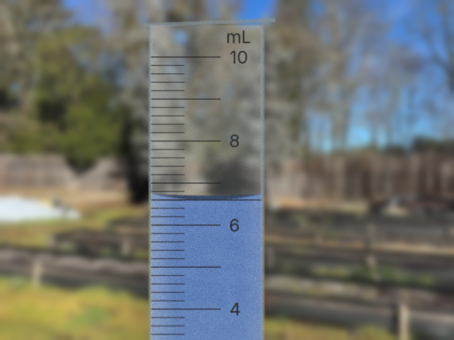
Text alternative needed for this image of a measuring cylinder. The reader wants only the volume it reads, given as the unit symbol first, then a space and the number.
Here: mL 6.6
